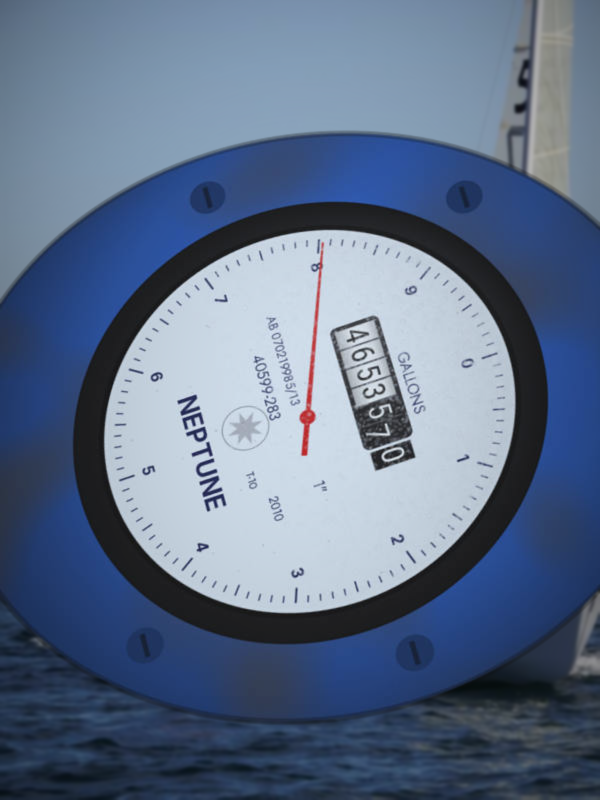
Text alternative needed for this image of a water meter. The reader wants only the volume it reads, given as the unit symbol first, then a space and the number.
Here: gal 4653568.0
